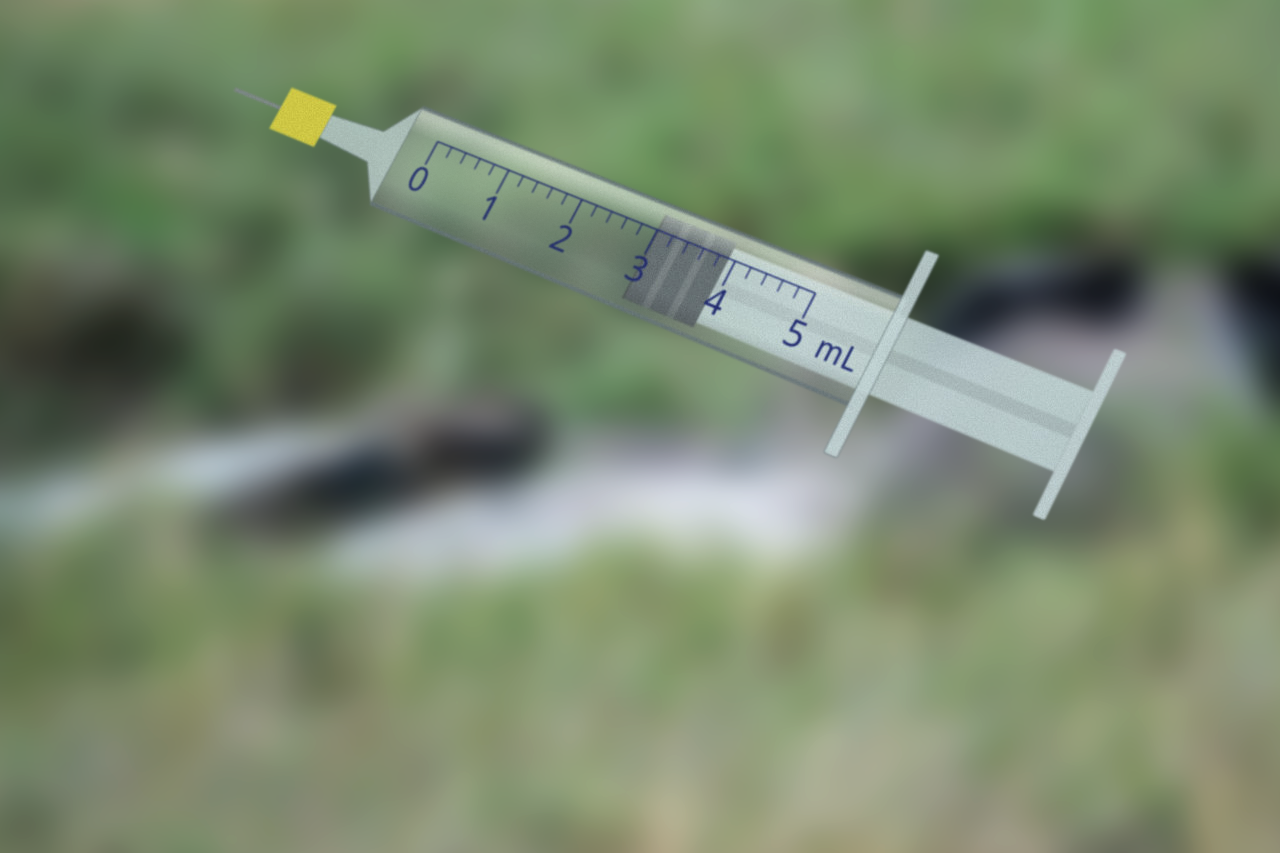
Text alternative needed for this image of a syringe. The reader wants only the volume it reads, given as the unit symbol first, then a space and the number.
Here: mL 3
